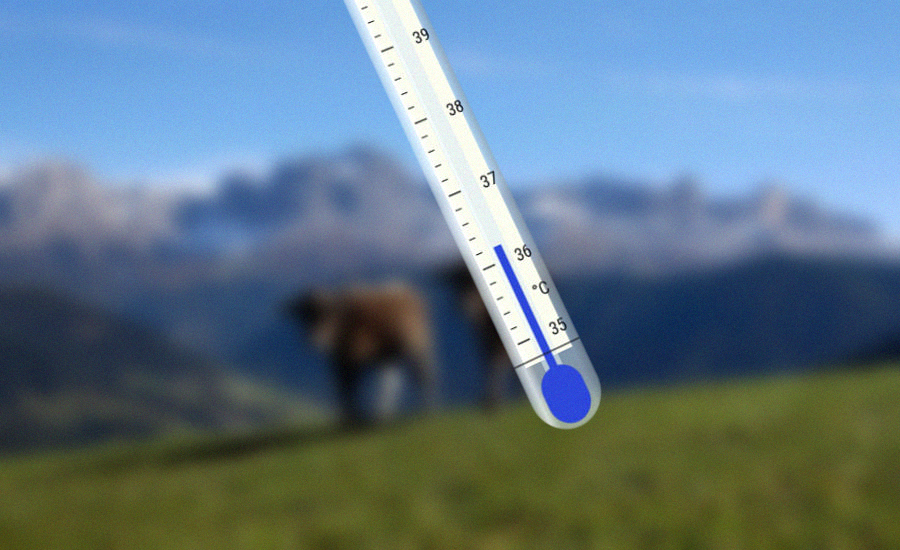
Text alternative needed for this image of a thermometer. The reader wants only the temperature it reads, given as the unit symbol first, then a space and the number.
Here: °C 36.2
